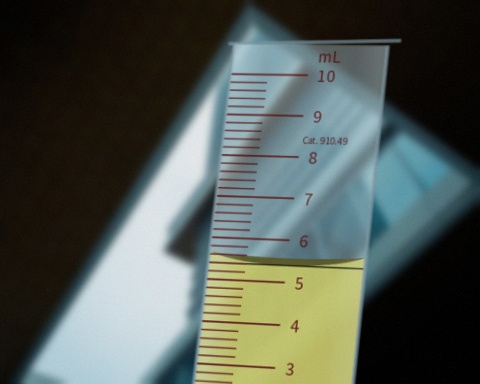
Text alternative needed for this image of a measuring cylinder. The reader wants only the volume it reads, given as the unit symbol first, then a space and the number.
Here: mL 5.4
